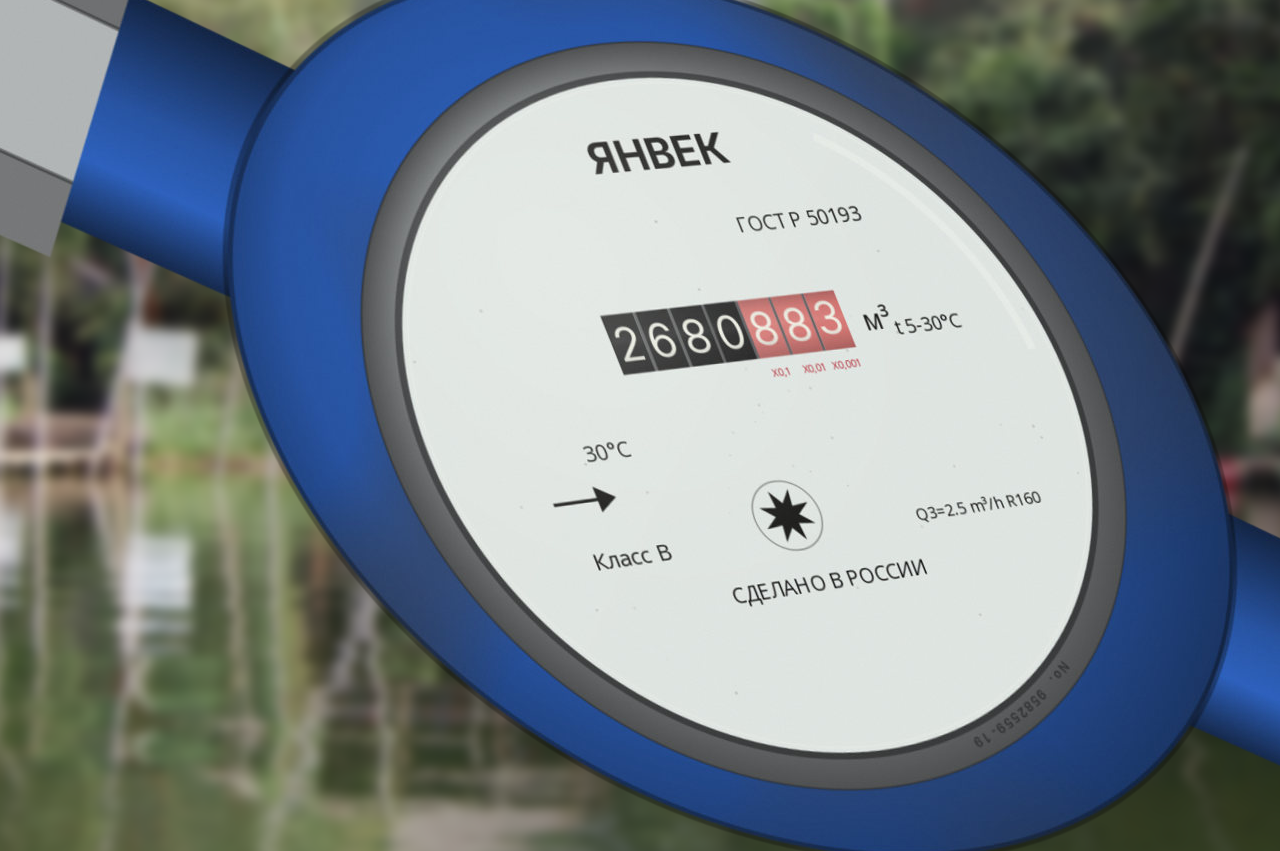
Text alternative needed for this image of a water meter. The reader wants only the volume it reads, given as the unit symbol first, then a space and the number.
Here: m³ 2680.883
